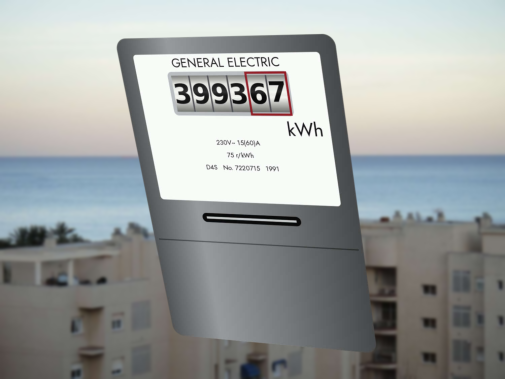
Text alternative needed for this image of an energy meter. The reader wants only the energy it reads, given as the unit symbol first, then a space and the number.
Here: kWh 3993.67
